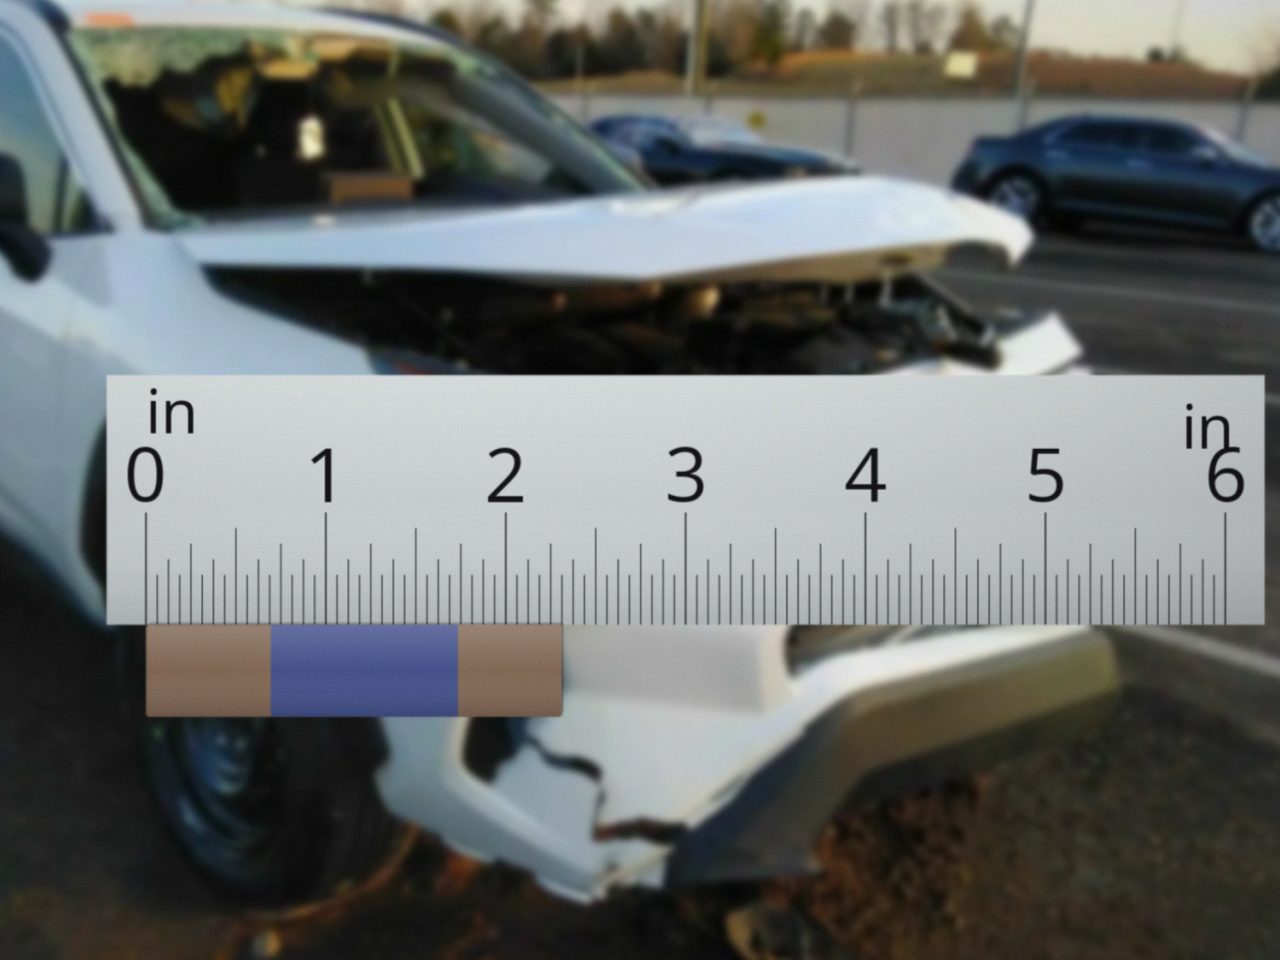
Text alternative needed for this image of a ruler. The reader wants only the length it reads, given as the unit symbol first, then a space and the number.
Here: in 2.3125
